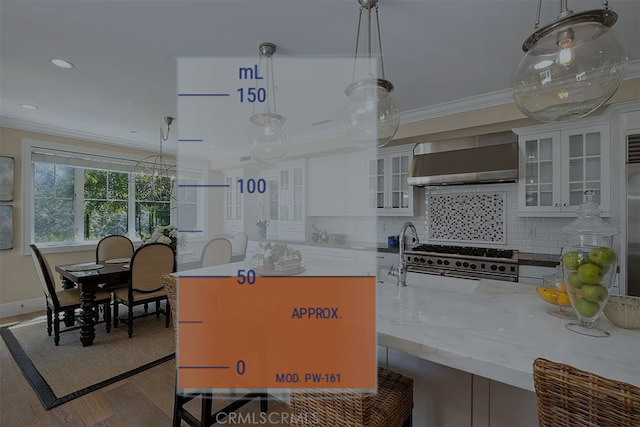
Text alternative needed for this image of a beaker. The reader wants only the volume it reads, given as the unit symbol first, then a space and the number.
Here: mL 50
